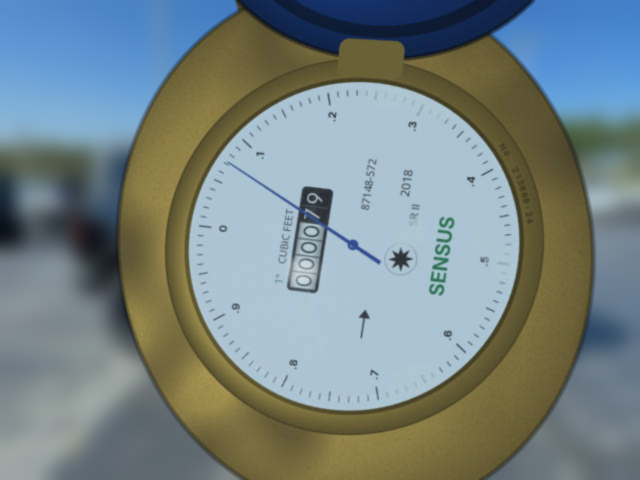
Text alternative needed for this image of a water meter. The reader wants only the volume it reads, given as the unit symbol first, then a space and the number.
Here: ft³ 79.07
